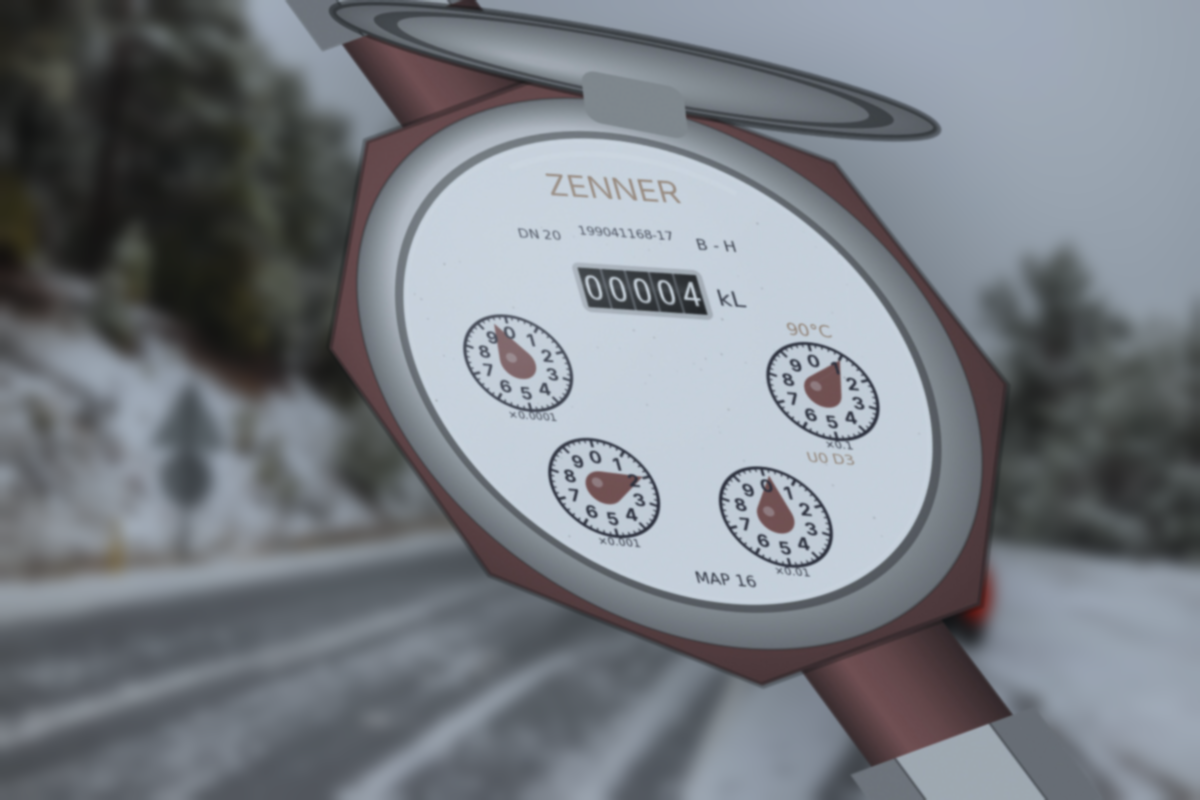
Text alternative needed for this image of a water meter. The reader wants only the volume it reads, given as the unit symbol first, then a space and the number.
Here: kL 4.1019
